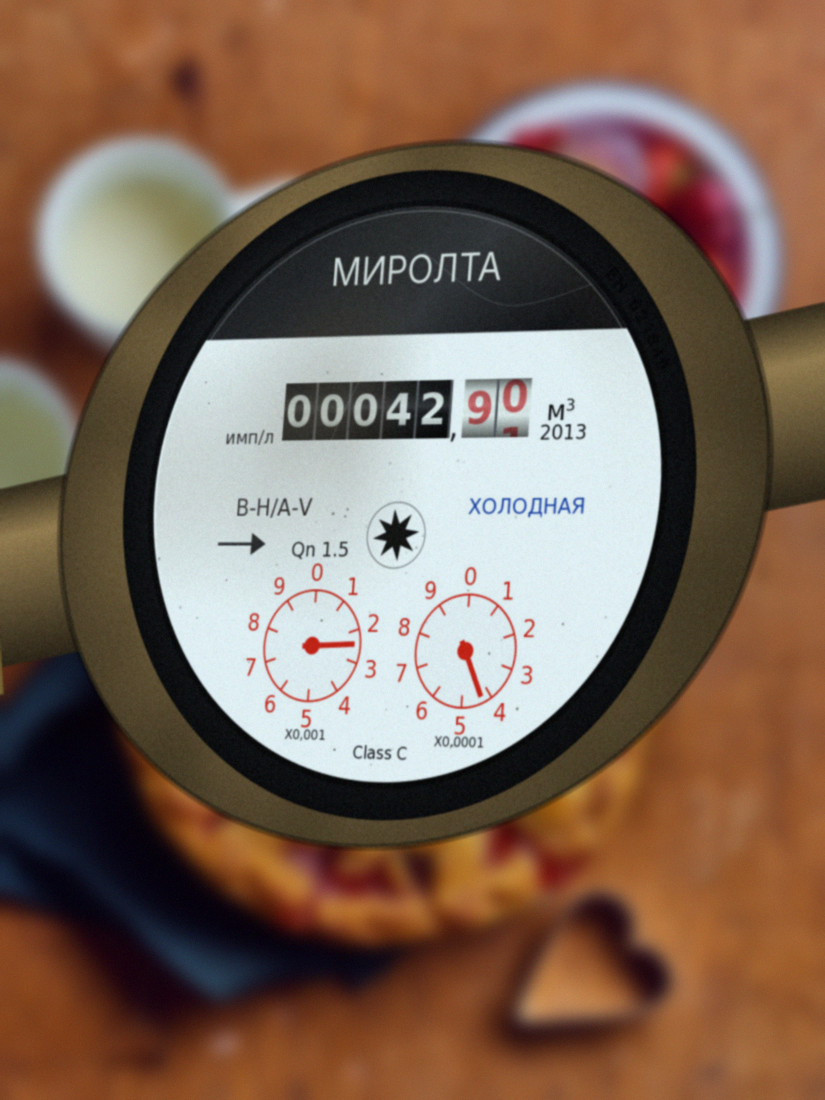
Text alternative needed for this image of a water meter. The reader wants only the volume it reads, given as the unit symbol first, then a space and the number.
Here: m³ 42.9024
